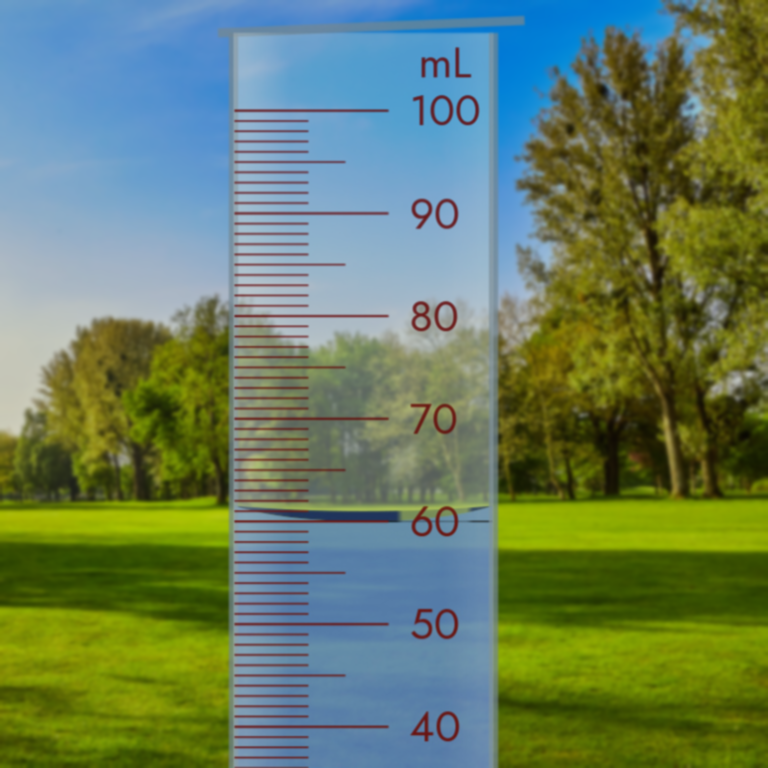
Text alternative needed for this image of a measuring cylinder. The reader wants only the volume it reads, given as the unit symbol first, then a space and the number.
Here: mL 60
